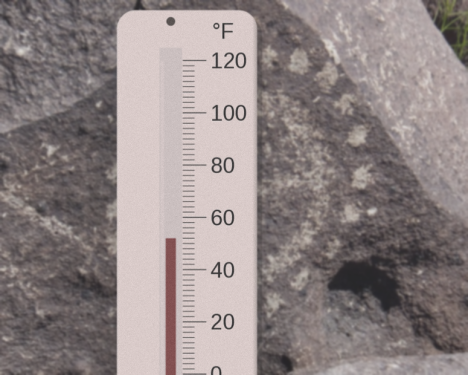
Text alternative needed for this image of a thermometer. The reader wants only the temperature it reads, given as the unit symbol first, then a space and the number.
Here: °F 52
